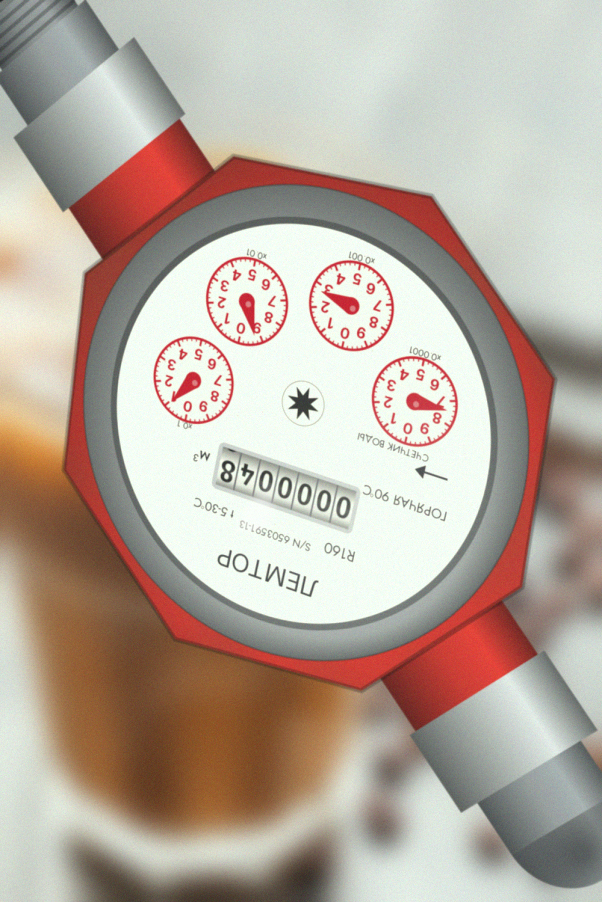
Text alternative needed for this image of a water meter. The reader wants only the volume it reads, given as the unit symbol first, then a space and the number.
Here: m³ 48.0927
